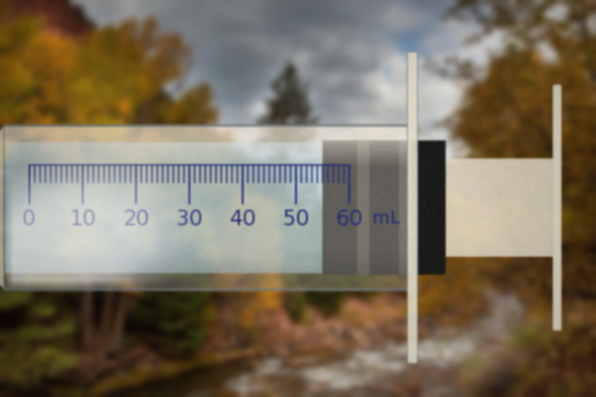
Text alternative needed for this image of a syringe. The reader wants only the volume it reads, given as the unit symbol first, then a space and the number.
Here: mL 55
